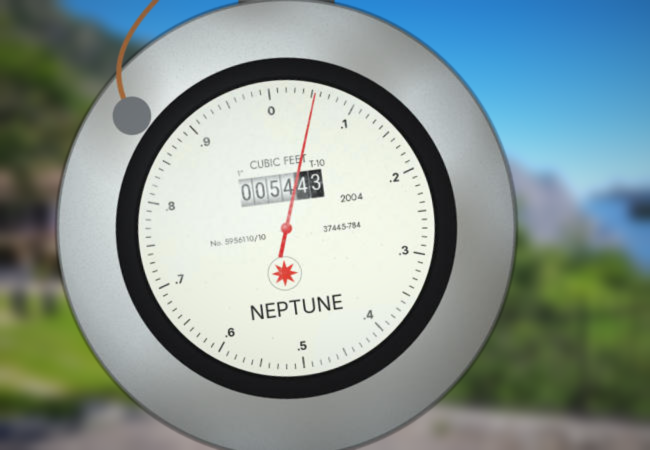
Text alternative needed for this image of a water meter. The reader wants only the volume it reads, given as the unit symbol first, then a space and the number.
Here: ft³ 5443.05
